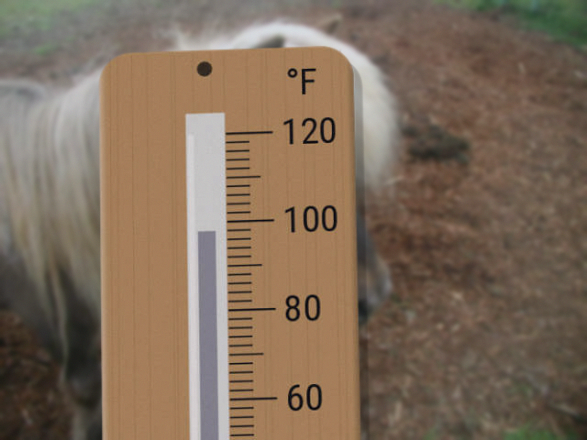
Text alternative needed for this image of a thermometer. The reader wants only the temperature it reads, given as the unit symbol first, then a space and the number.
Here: °F 98
